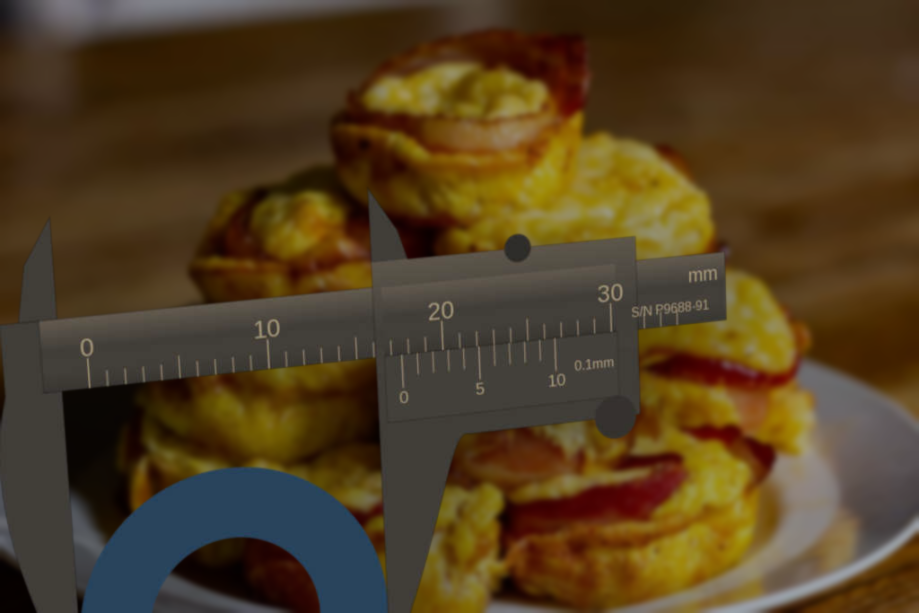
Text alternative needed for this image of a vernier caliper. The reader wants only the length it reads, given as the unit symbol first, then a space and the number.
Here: mm 17.6
